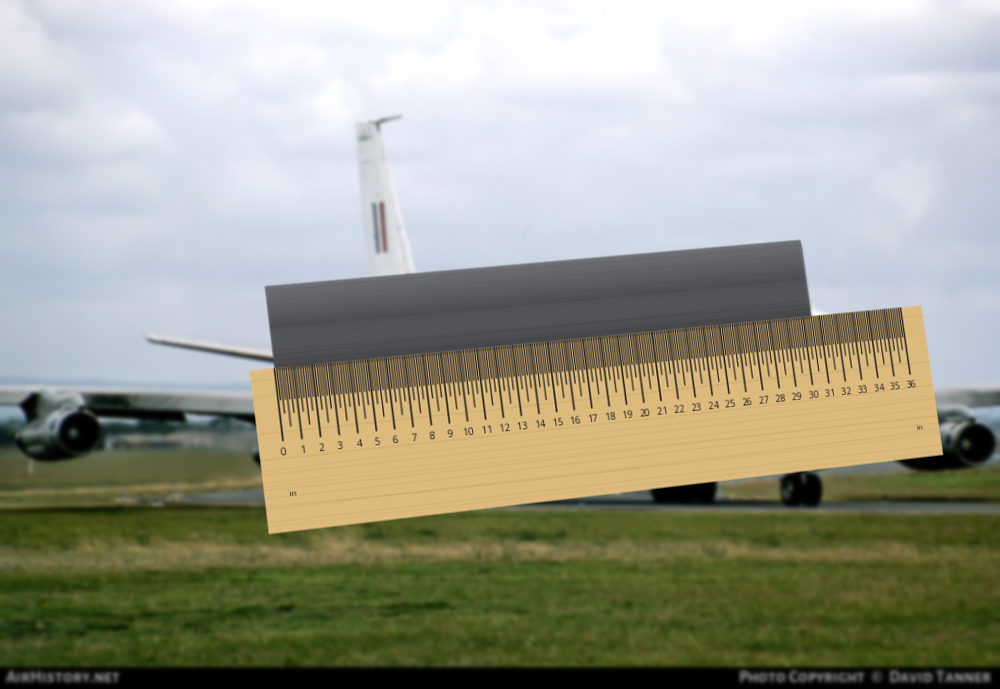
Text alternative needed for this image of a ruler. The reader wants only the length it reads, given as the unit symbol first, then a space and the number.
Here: in 30.5
